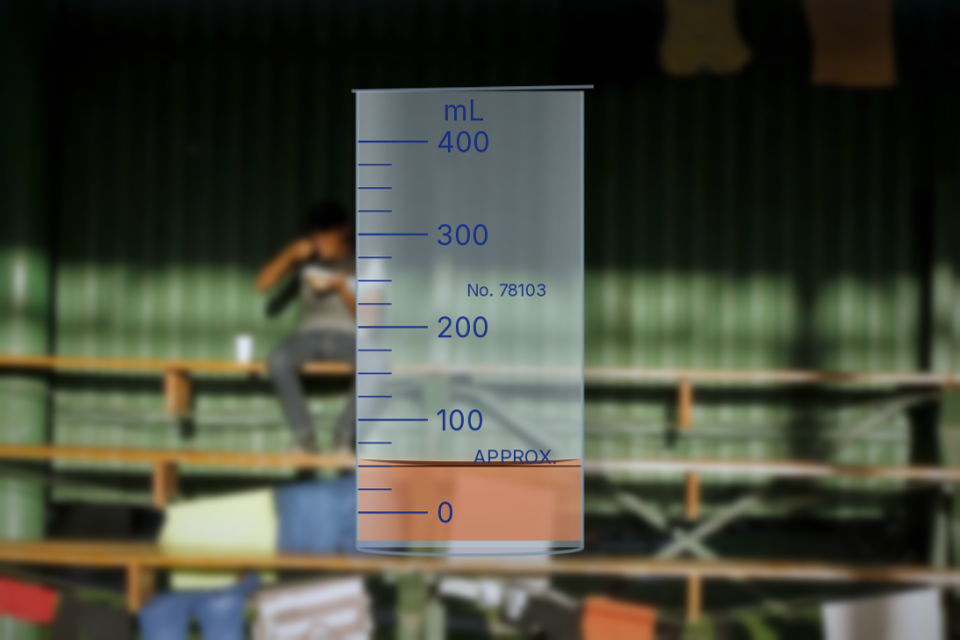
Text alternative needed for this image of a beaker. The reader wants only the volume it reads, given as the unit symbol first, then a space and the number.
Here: mL 50
